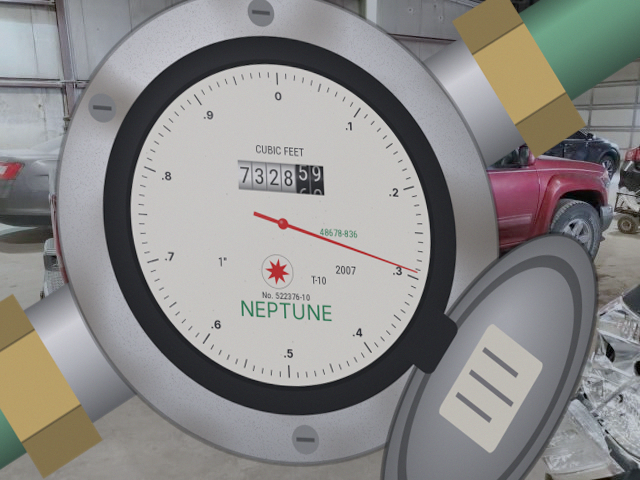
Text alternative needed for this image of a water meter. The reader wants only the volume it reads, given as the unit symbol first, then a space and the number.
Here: ft³ 732859.29
